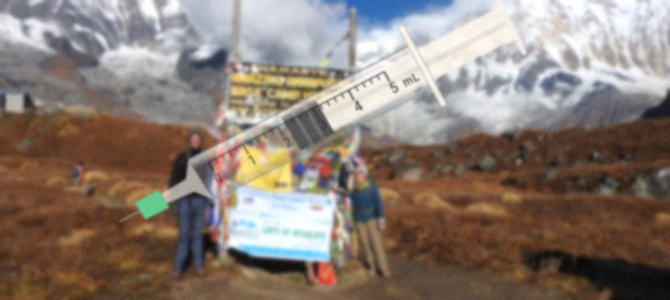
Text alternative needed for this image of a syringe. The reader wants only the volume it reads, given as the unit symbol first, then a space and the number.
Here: mL 2.2
